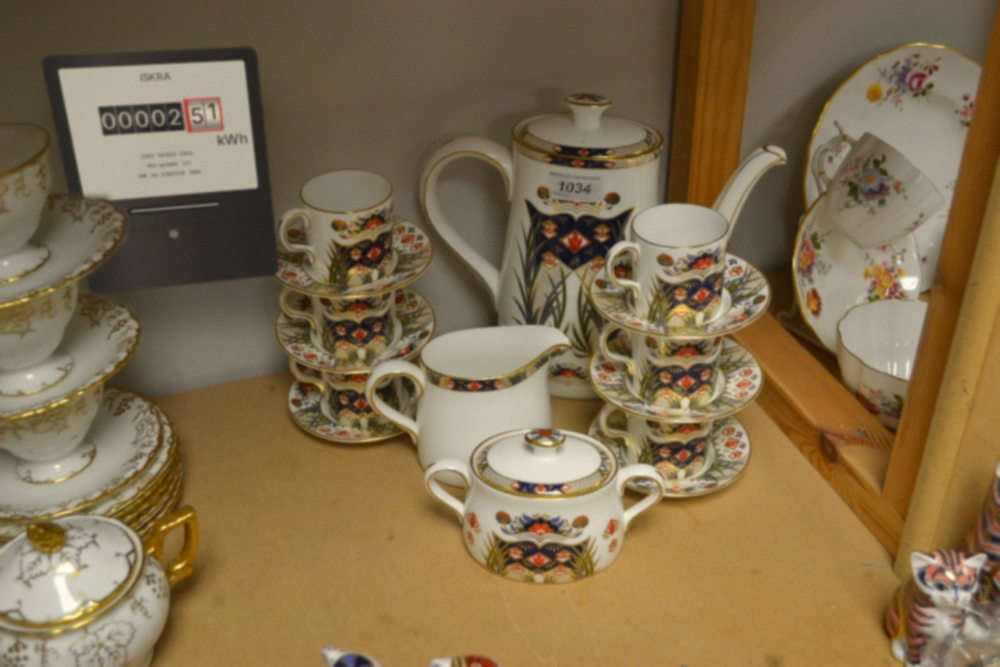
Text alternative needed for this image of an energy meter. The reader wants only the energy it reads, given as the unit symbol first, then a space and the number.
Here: kWh 2.51
